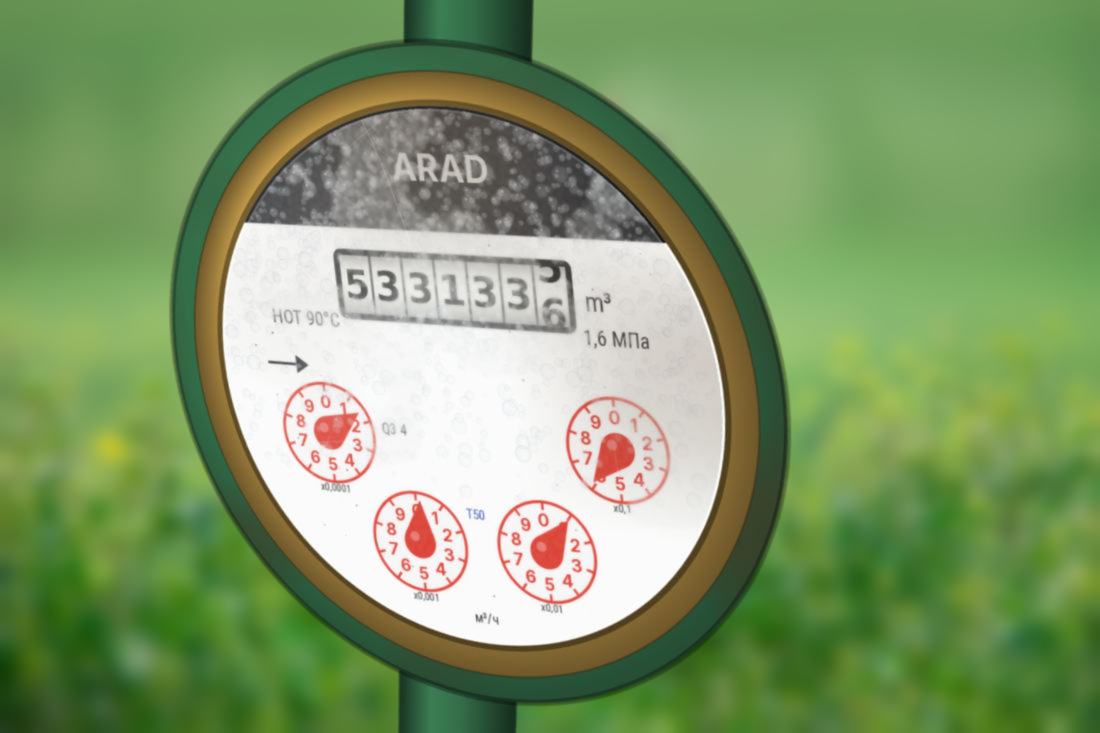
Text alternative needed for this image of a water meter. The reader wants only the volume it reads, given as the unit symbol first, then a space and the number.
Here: m³ 5331335.6101
